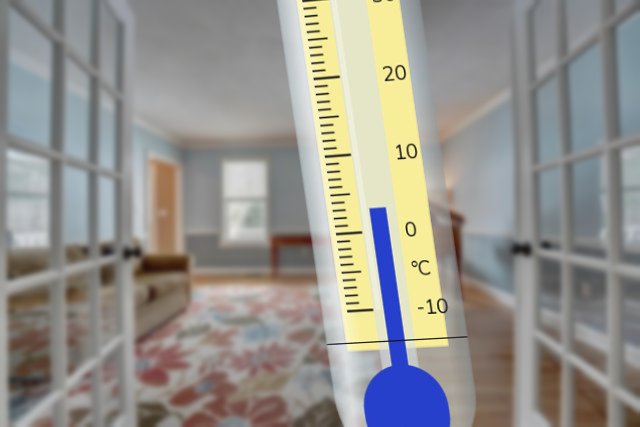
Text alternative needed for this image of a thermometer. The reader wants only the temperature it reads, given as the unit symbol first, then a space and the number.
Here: °C 3
